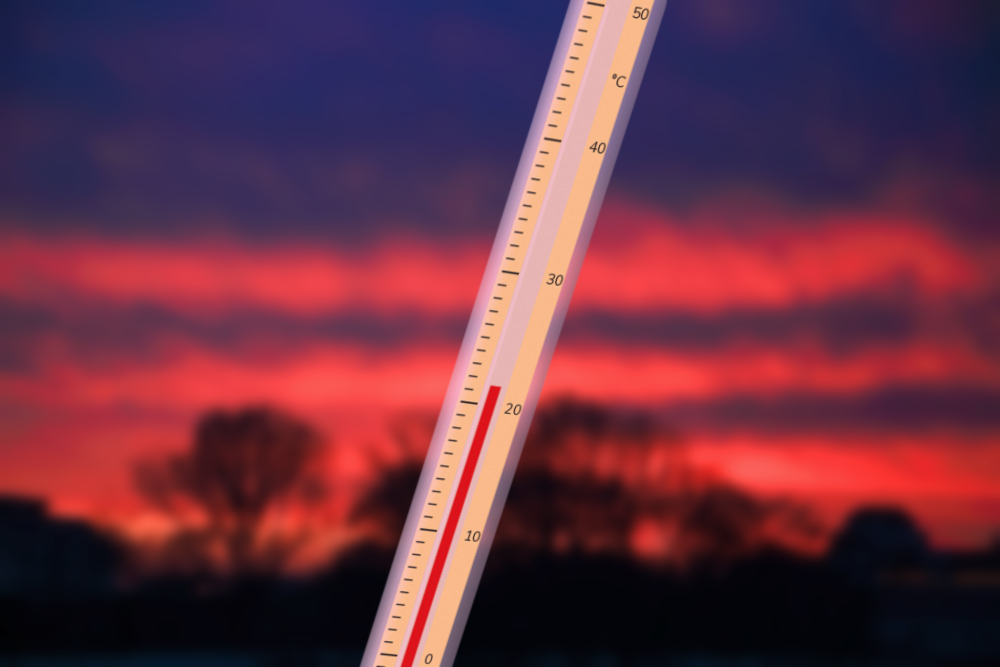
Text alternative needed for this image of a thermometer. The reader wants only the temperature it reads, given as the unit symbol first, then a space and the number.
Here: °C 21.5
